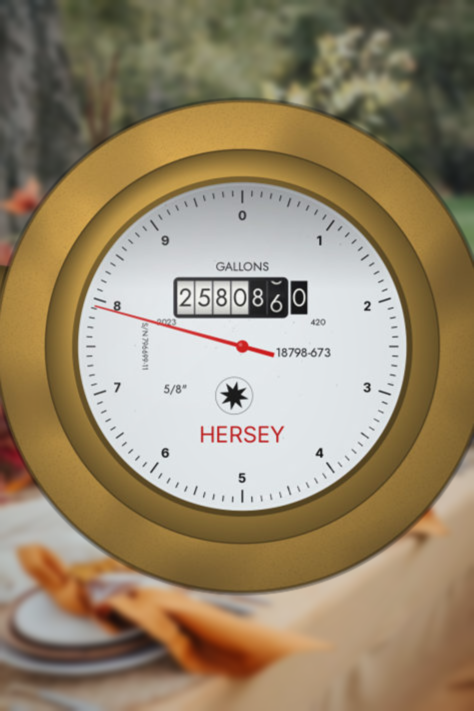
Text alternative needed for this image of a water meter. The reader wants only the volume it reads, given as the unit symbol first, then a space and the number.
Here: gal 2580857.9
